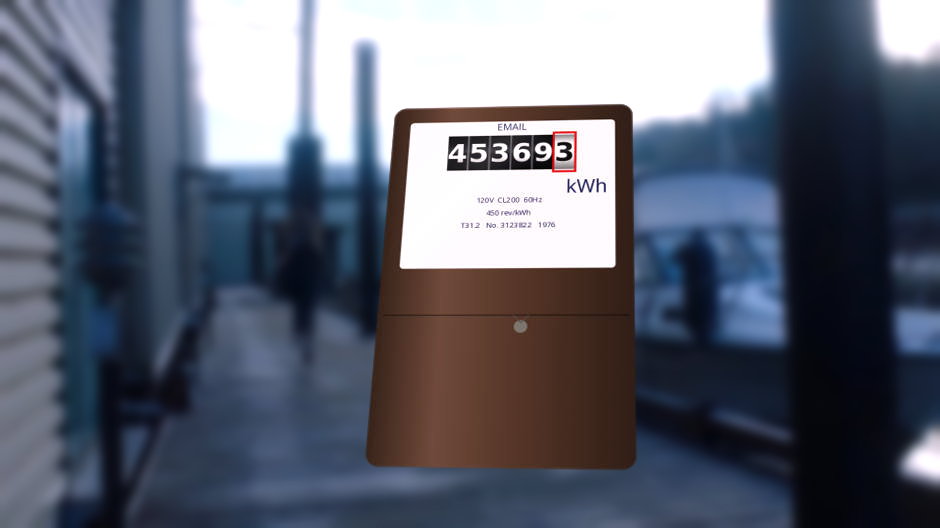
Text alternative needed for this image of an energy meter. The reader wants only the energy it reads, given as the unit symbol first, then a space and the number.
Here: kWh 45369.3
